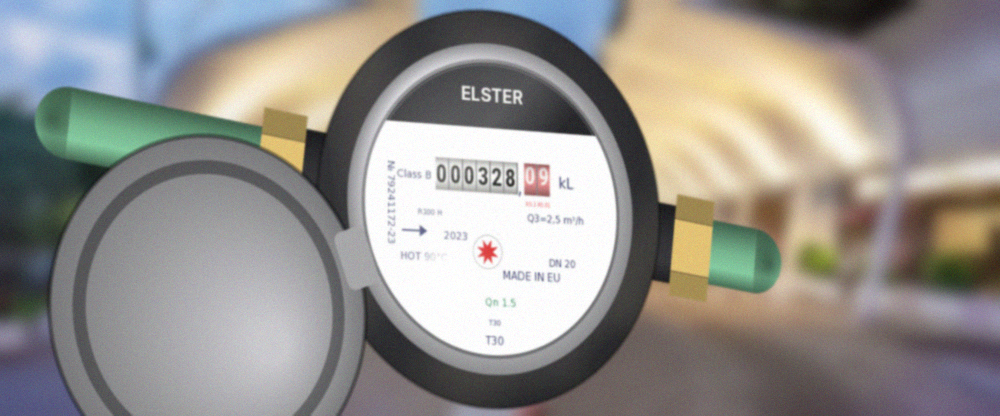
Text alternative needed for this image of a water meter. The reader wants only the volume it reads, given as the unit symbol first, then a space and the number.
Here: kL 328.09
